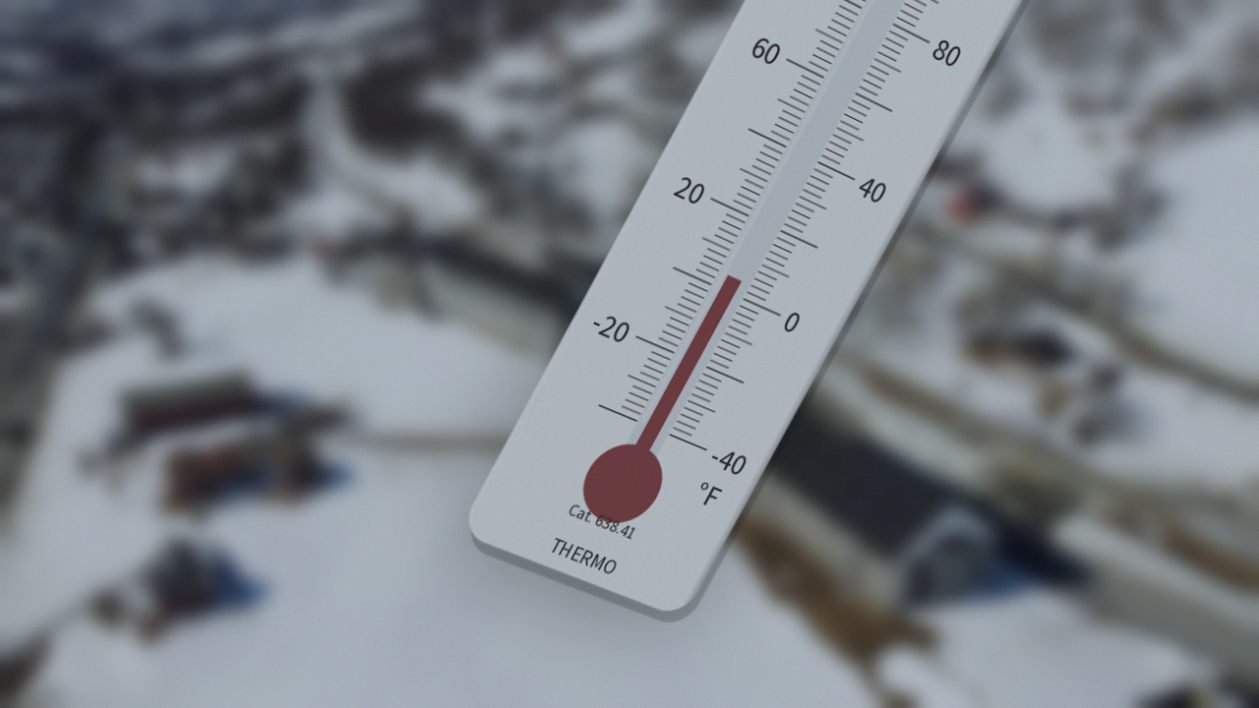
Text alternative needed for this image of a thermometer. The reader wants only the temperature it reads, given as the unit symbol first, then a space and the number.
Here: °F 4
